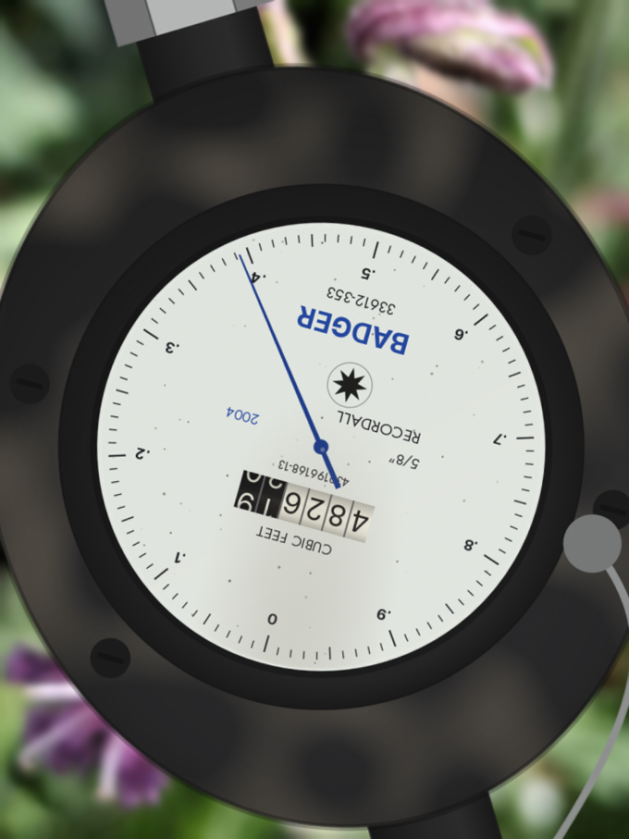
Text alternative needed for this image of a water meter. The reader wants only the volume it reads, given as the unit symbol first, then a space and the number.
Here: ft³ 482619.39
